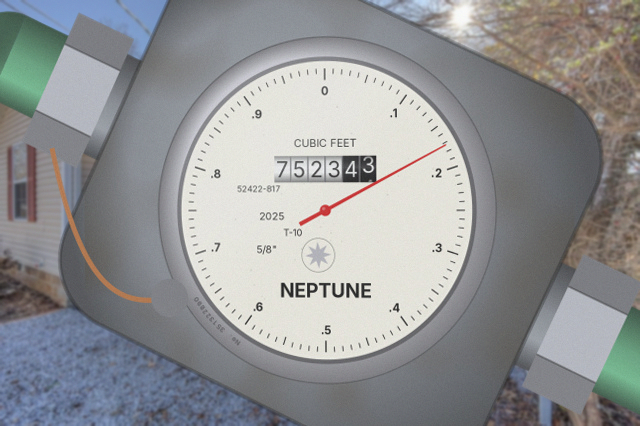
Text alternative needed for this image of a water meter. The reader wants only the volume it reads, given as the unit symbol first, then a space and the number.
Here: ft³ 752343.17
